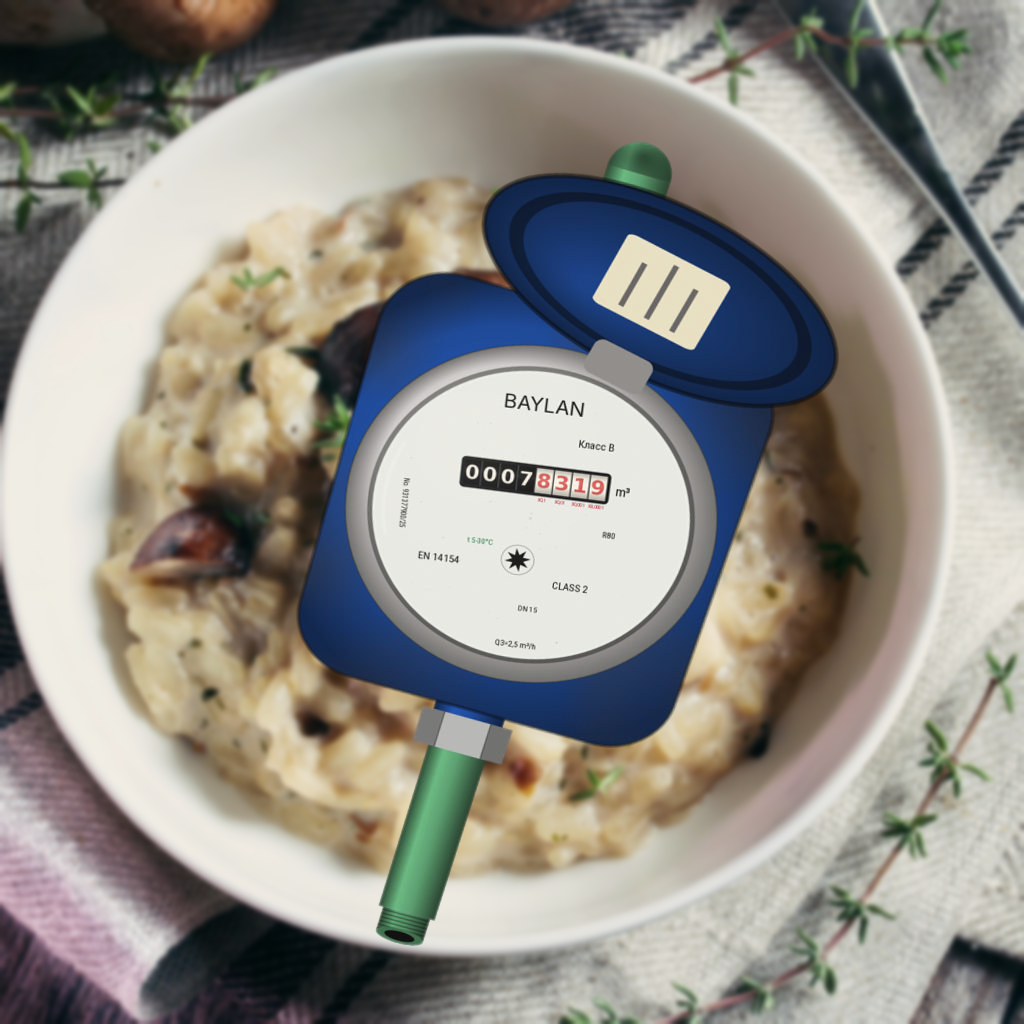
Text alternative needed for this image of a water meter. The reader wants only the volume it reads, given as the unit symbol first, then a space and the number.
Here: m³ 7.8319
